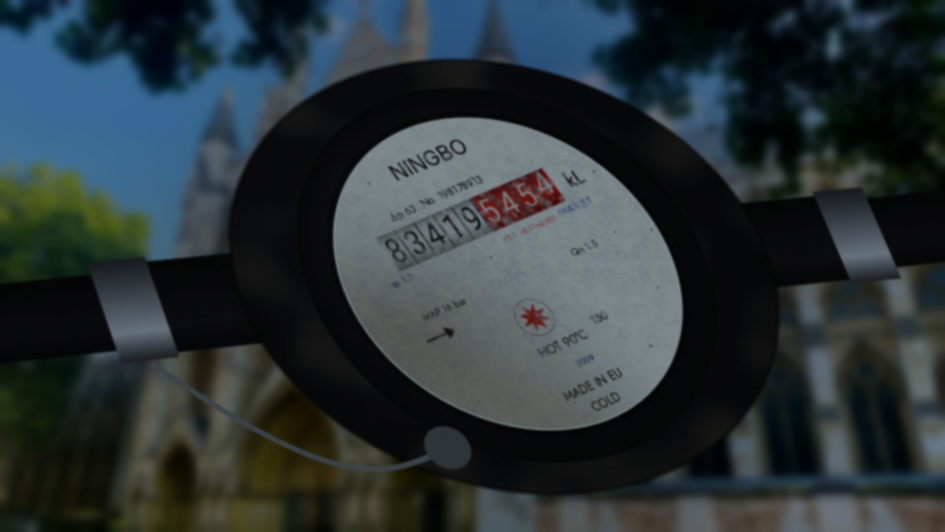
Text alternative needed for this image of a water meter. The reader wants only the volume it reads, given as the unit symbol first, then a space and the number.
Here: kL 83419.5454
